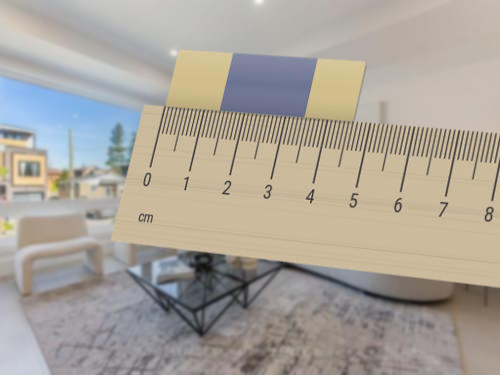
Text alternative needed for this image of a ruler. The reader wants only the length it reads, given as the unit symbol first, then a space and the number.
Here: cm 4.6
